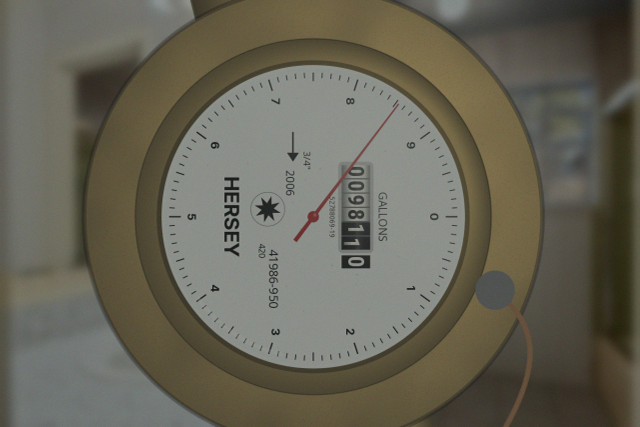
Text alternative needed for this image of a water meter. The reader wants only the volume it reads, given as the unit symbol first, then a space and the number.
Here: gal 98108.5
